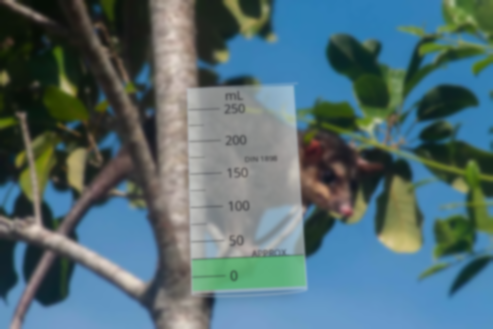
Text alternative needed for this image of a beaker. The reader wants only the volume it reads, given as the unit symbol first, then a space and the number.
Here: mL 25
